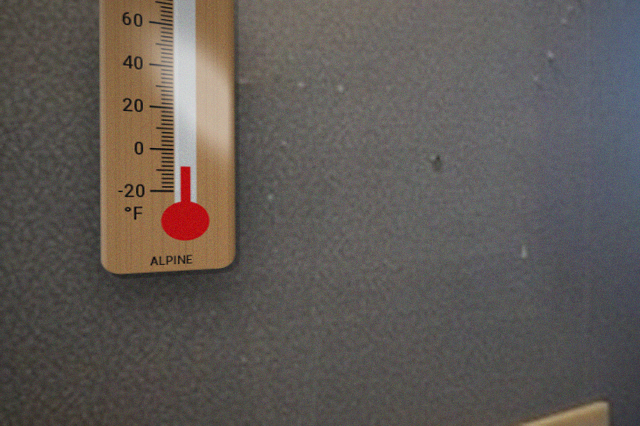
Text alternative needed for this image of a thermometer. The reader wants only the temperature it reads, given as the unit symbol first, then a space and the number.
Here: °F -8
